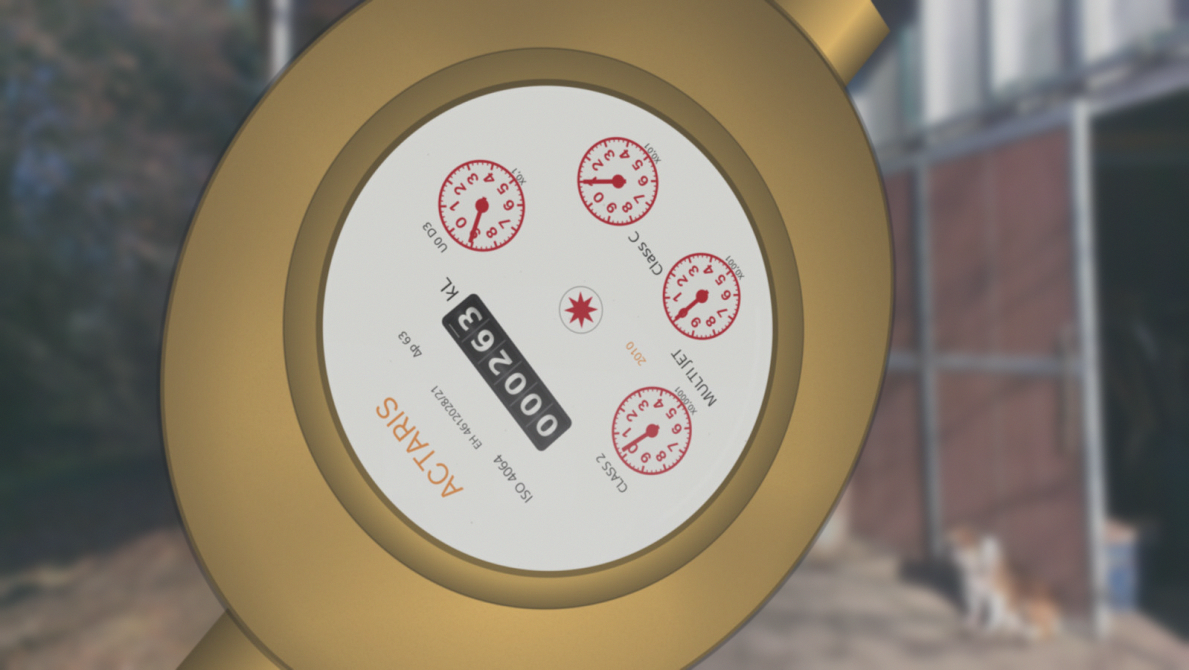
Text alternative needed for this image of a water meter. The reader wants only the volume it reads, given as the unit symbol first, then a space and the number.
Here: kL 262.9100
